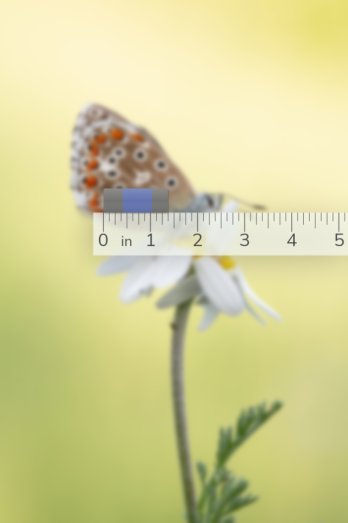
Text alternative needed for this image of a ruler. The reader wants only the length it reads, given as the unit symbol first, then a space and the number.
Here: in 1.375
